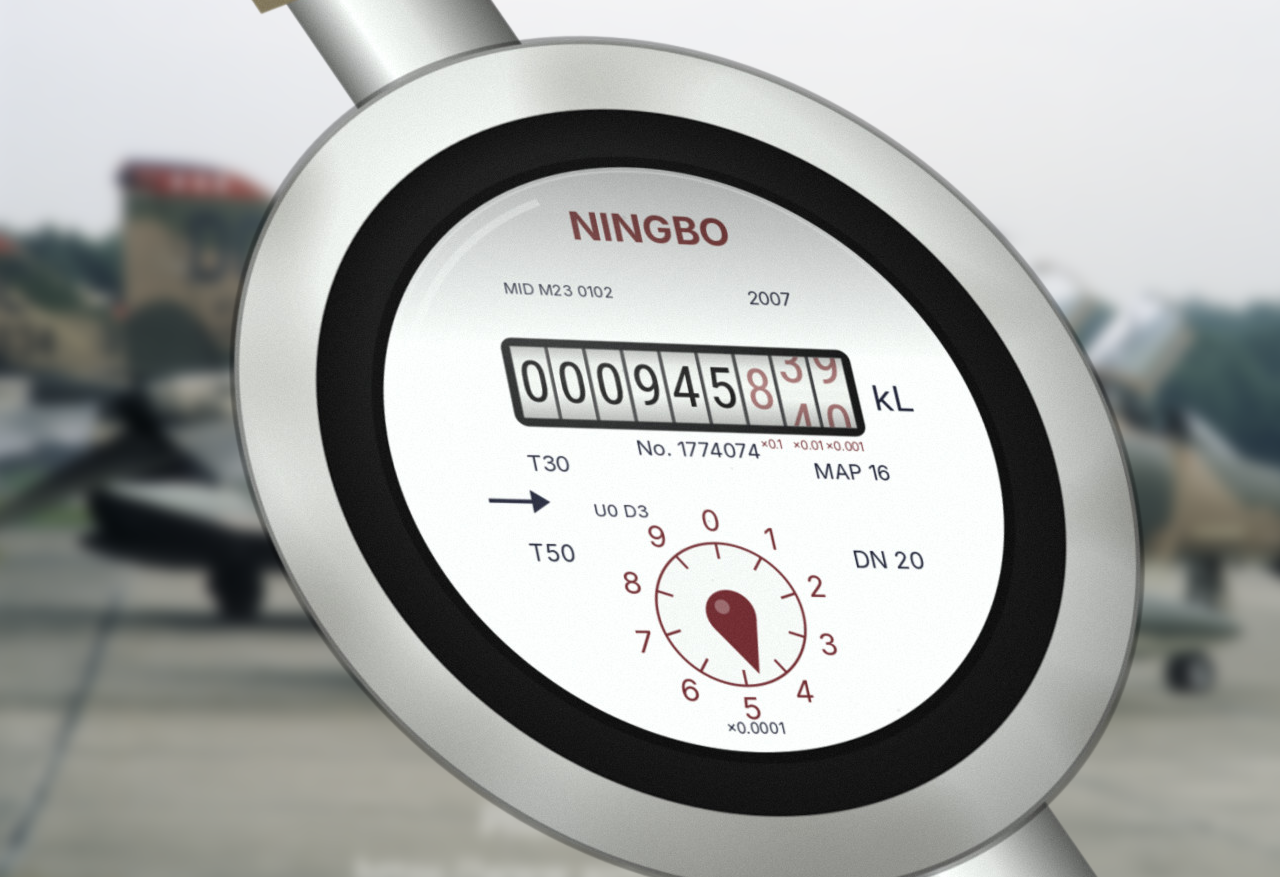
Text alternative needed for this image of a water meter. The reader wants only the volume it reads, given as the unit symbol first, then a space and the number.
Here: kL 945.8394
